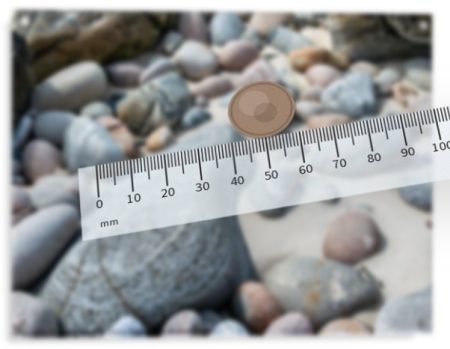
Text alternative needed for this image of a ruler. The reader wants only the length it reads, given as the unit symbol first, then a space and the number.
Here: mm 20
